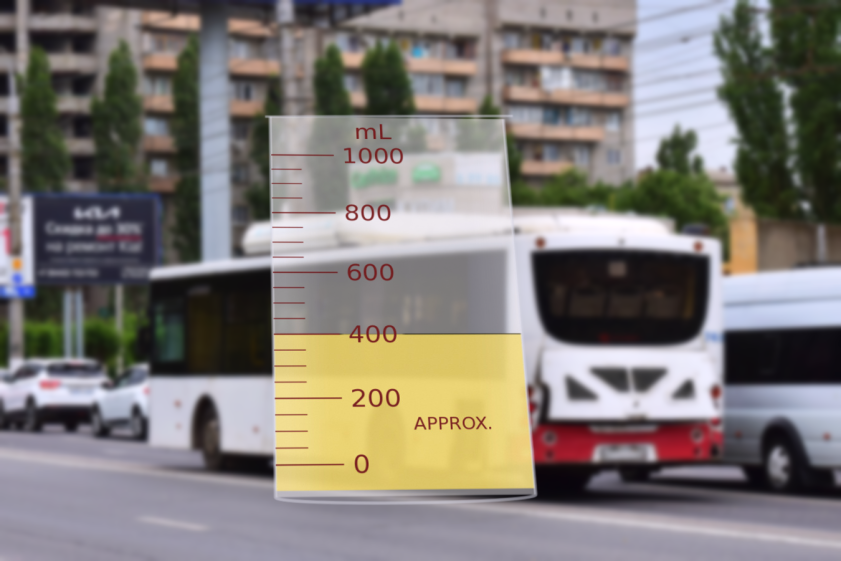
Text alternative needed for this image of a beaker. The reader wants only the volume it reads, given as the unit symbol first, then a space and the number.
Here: mL 400
